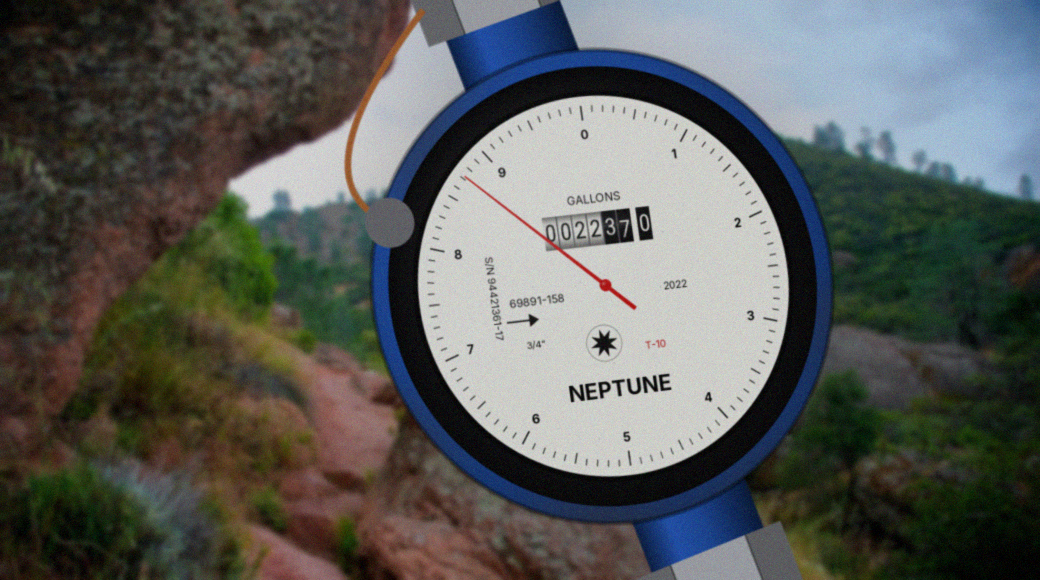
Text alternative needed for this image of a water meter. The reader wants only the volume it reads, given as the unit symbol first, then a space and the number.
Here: gal 22368.7
